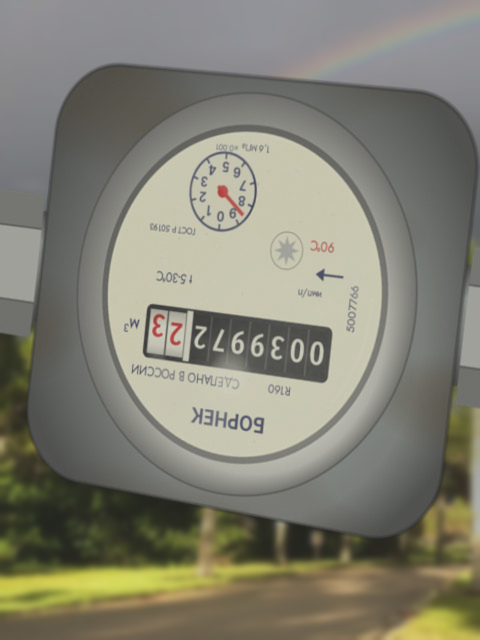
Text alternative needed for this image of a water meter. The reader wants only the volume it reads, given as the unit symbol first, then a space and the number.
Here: m³ 39972.228
